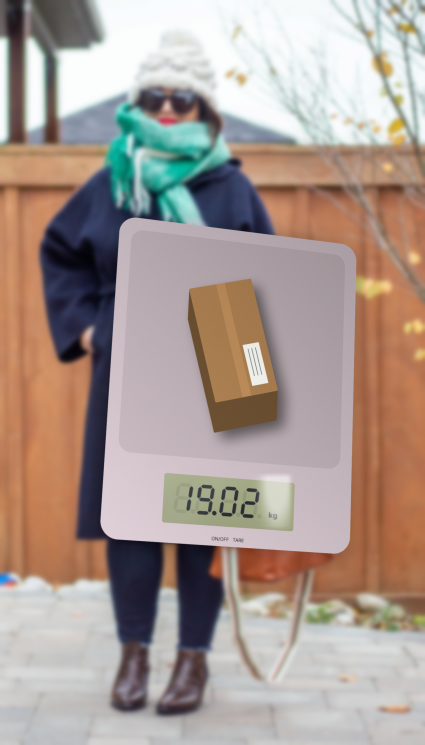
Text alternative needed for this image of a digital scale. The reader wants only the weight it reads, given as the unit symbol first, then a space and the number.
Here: kg 19.02
